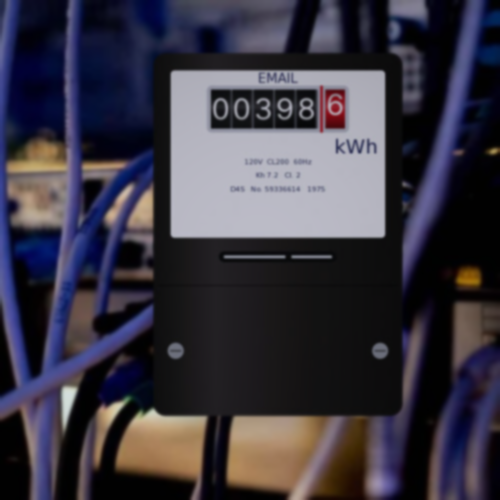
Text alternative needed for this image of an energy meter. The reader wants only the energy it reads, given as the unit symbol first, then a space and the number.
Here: kWh 398.6
